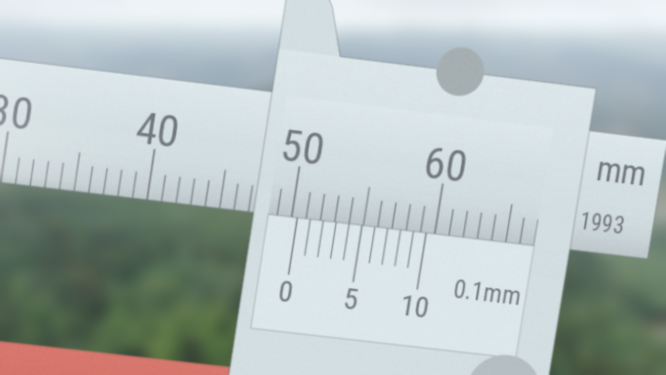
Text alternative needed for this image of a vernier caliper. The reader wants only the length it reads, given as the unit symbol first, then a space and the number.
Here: mm 50.4
